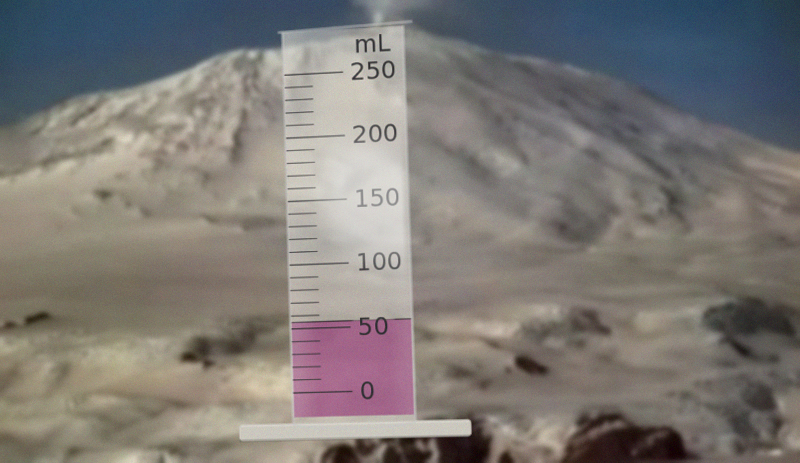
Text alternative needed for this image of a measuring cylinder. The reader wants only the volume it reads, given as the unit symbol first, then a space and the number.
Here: mL 55
